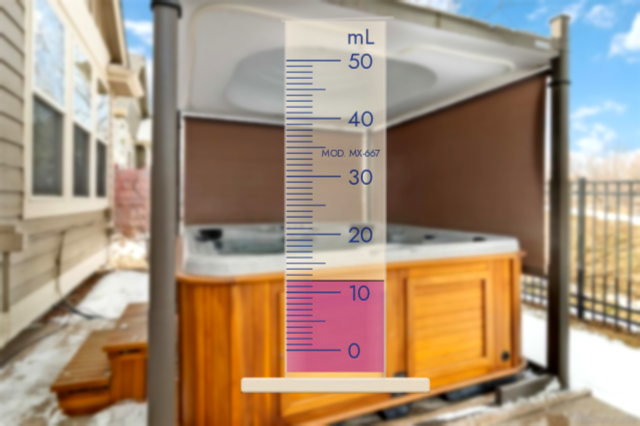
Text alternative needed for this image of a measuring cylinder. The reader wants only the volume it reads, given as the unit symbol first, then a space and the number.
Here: mL 12
